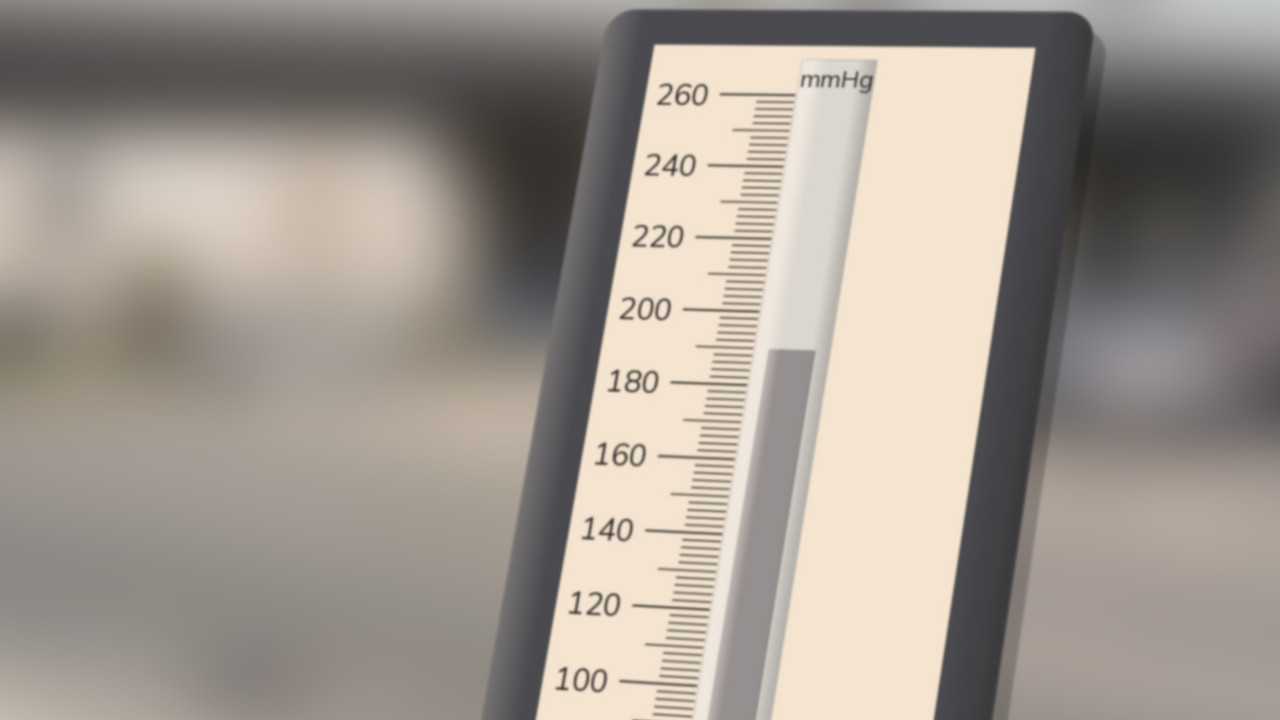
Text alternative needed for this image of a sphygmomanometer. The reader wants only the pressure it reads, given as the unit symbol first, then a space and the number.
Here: mmHg 190
